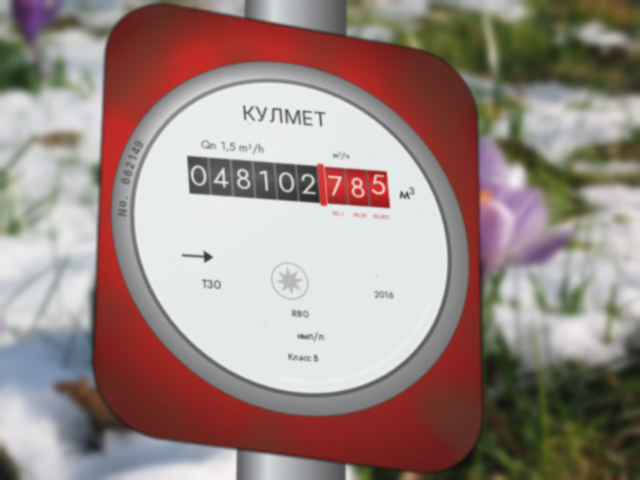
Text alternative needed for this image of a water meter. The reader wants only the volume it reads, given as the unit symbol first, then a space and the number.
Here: m³ 48102.785
